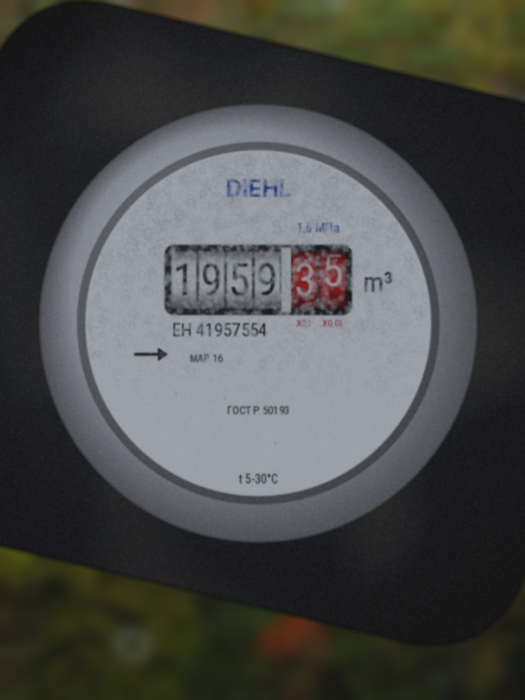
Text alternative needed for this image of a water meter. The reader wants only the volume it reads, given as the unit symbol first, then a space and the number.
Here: m³ 1959.35
